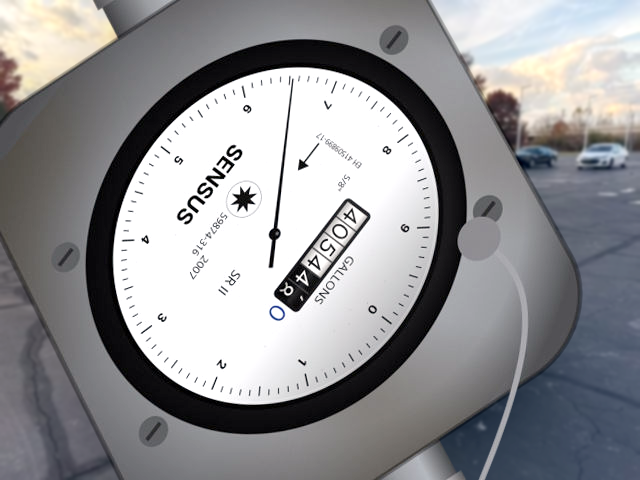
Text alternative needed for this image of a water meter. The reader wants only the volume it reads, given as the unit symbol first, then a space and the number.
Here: gal 4054476.5
